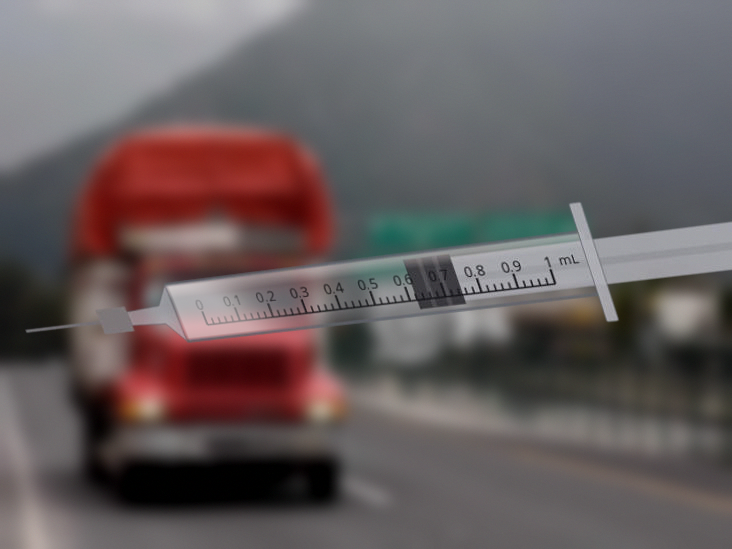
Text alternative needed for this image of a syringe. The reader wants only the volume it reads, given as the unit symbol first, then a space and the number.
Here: mL 0.62
